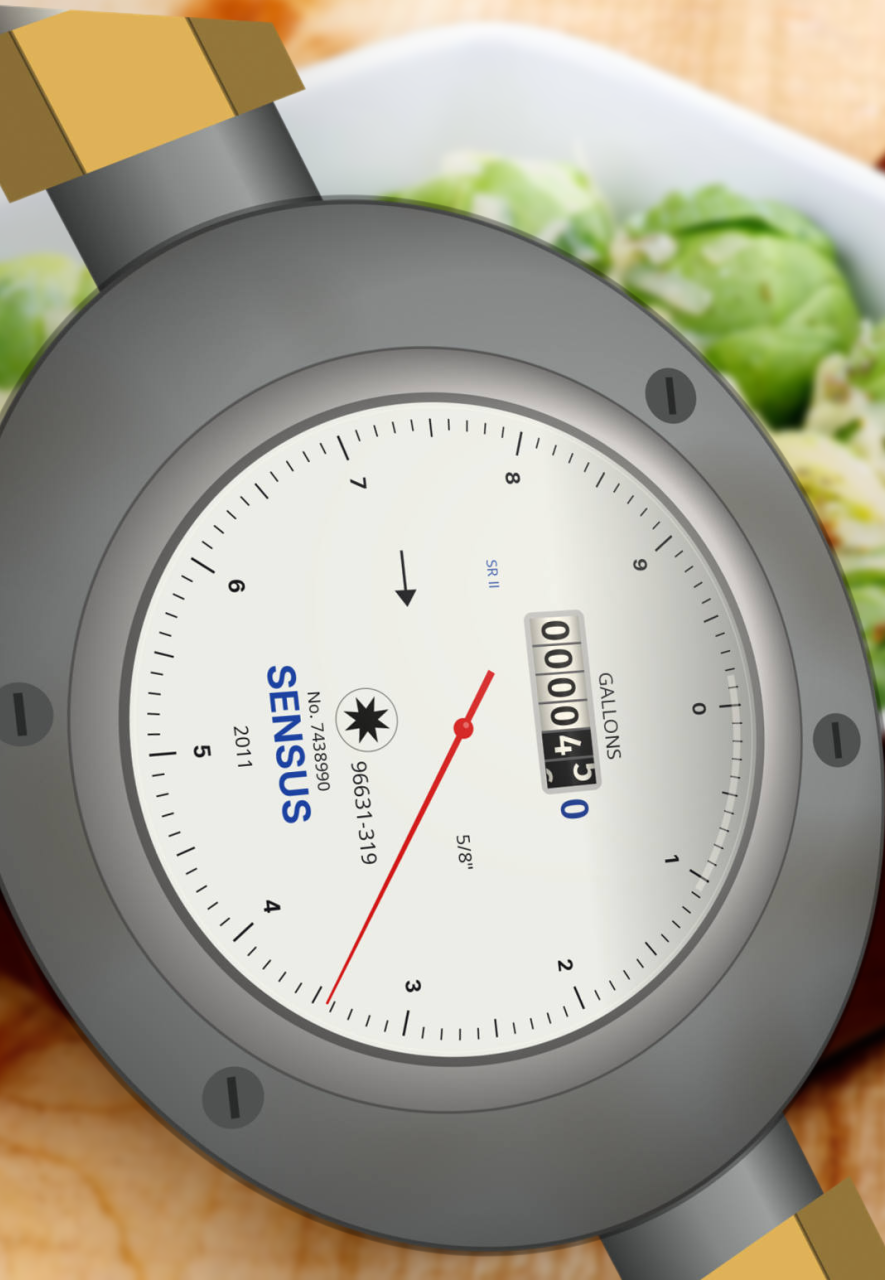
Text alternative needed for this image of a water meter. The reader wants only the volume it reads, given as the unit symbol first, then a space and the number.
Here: gal 453.4
